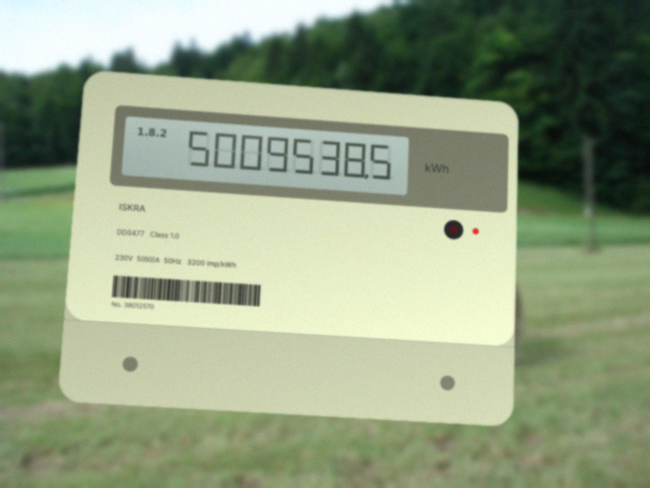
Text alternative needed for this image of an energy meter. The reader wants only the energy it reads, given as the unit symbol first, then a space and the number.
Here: kWh 5009538.5
